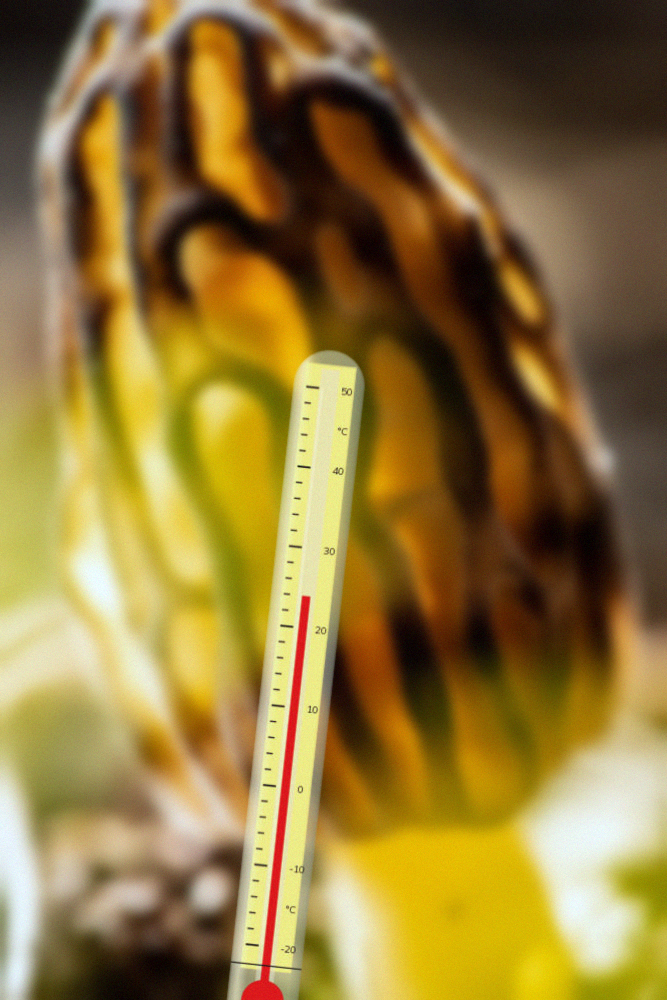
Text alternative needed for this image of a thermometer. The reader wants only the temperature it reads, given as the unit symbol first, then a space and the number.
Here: °C 24
